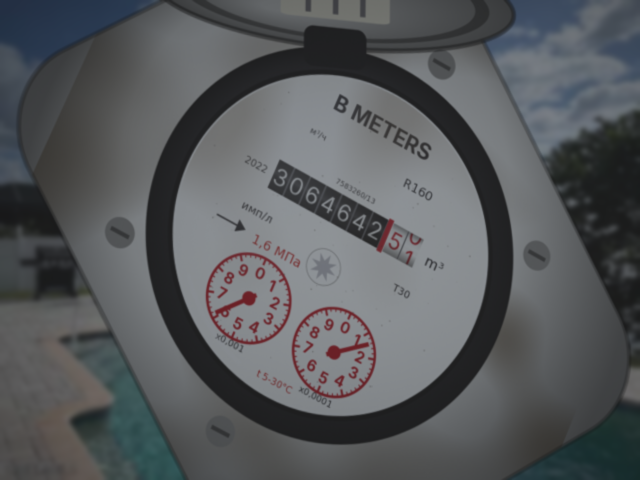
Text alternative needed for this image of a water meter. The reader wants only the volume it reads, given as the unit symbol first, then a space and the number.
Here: m³ 3064642.5061
